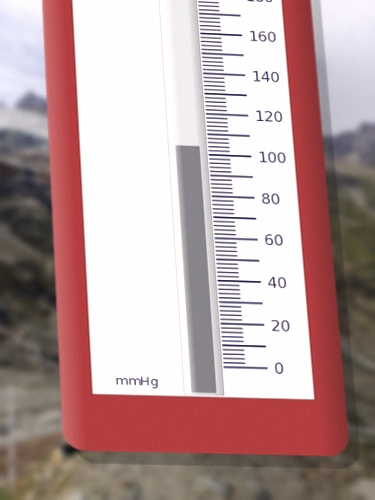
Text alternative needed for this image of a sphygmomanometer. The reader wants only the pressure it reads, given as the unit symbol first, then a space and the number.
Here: mmHg 104
